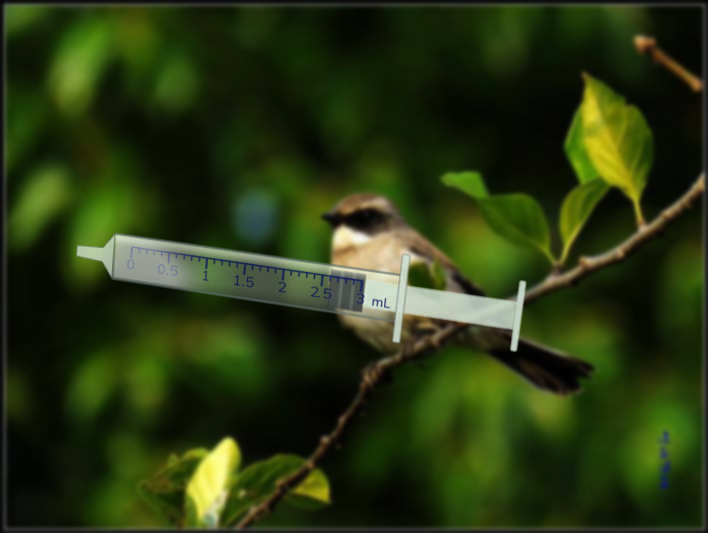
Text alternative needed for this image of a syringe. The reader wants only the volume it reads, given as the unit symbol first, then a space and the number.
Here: mL 2.6
